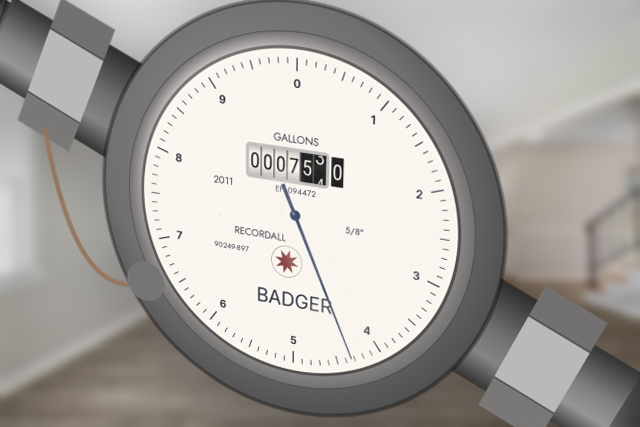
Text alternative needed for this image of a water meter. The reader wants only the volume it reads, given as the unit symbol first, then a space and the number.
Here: gal 7534.3
